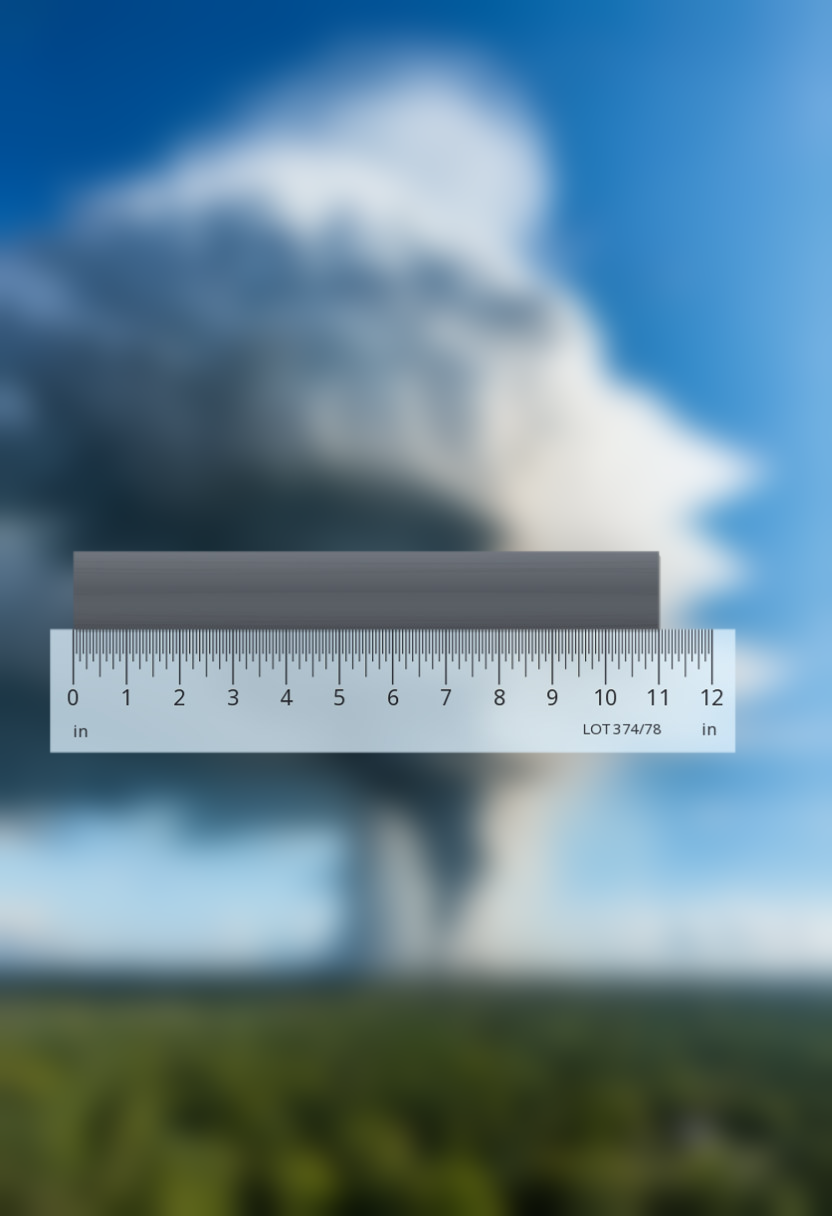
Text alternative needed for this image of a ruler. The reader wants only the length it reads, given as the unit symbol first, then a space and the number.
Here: in 11
